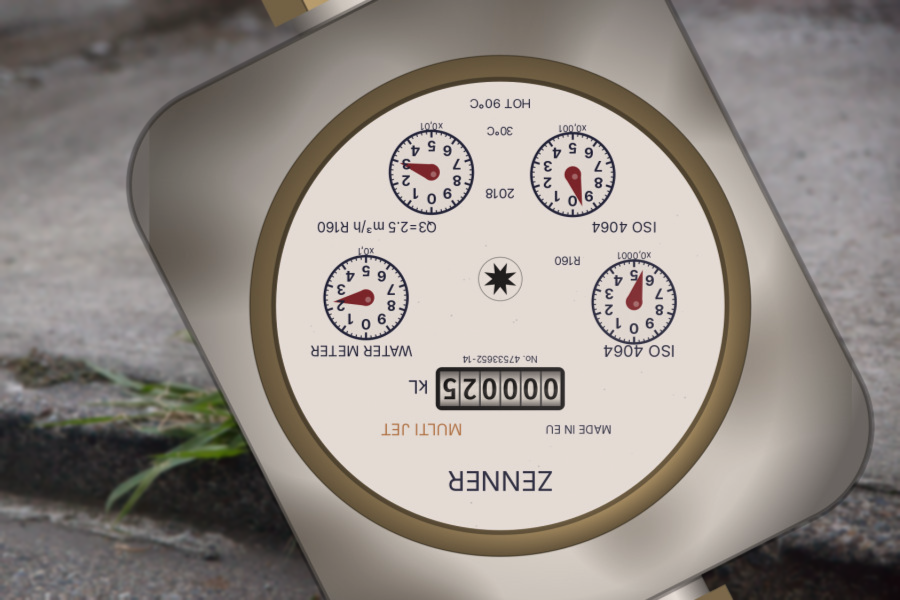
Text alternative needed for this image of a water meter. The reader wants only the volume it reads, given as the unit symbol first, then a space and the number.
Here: kL 25.2295
